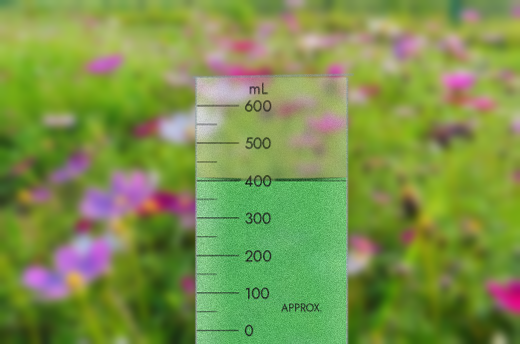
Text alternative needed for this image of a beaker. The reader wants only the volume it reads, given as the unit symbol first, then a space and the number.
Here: mL 400
